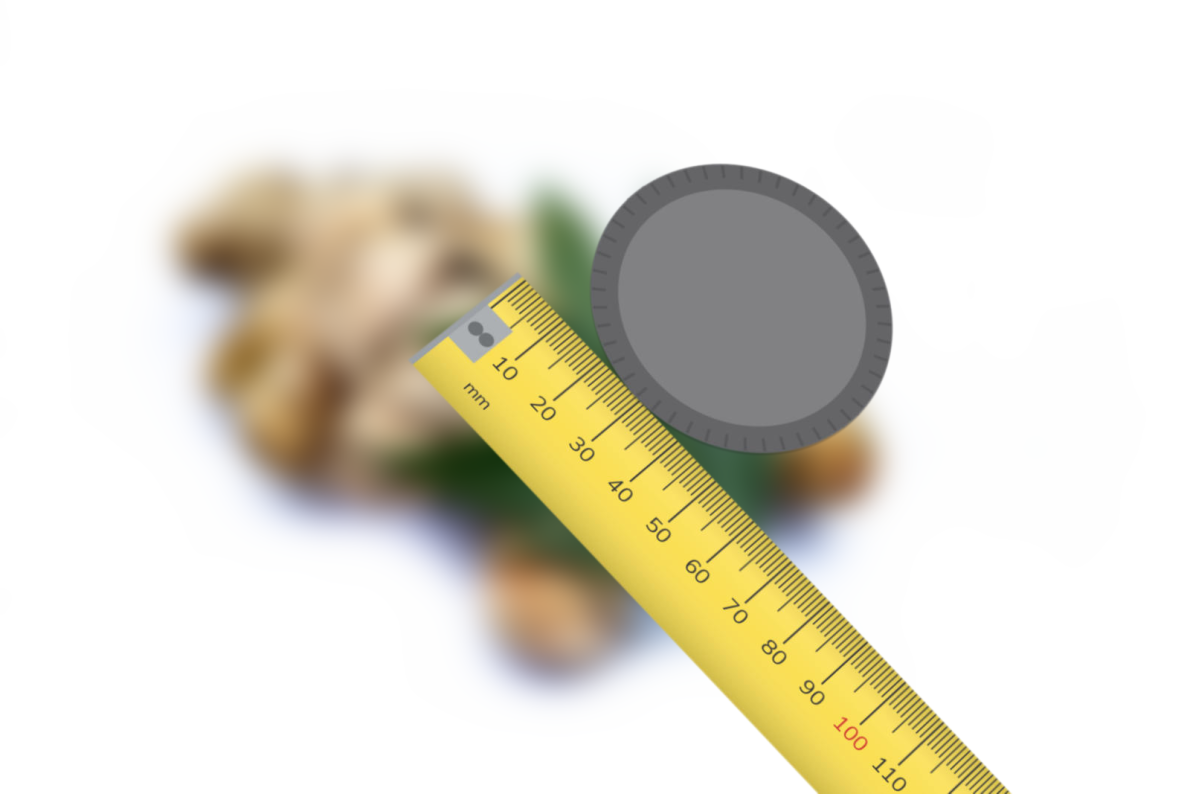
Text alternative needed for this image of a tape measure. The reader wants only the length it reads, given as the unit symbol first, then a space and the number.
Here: mm 58
